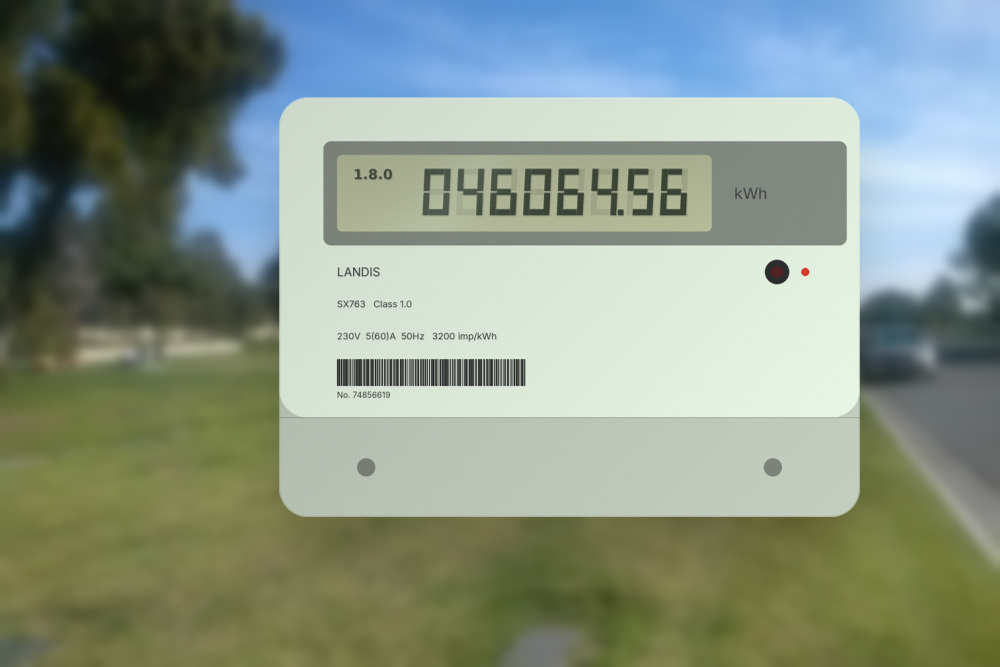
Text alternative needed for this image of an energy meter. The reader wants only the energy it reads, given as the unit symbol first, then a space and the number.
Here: kWh 46064.56
